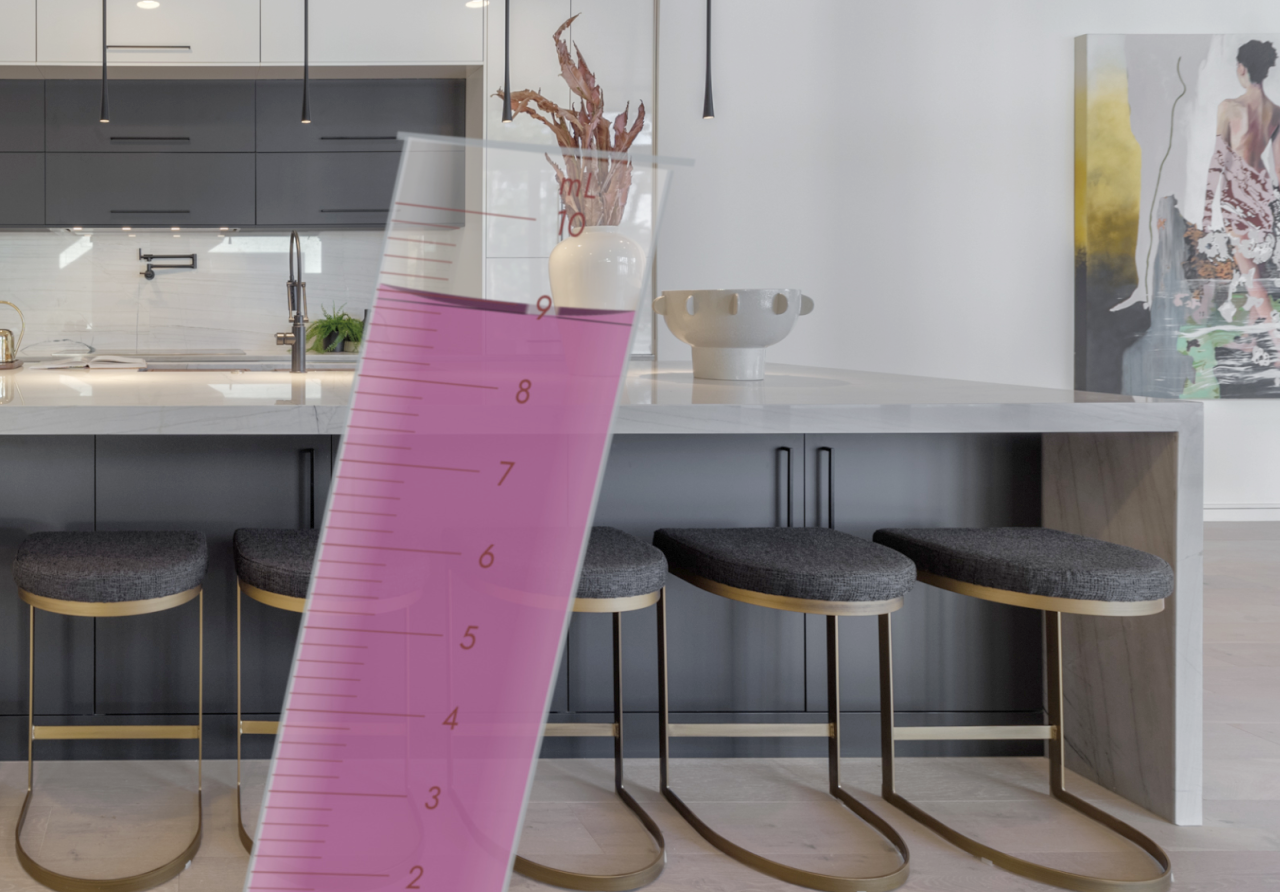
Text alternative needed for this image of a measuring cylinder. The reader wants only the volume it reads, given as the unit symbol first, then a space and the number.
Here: mL 8.9
